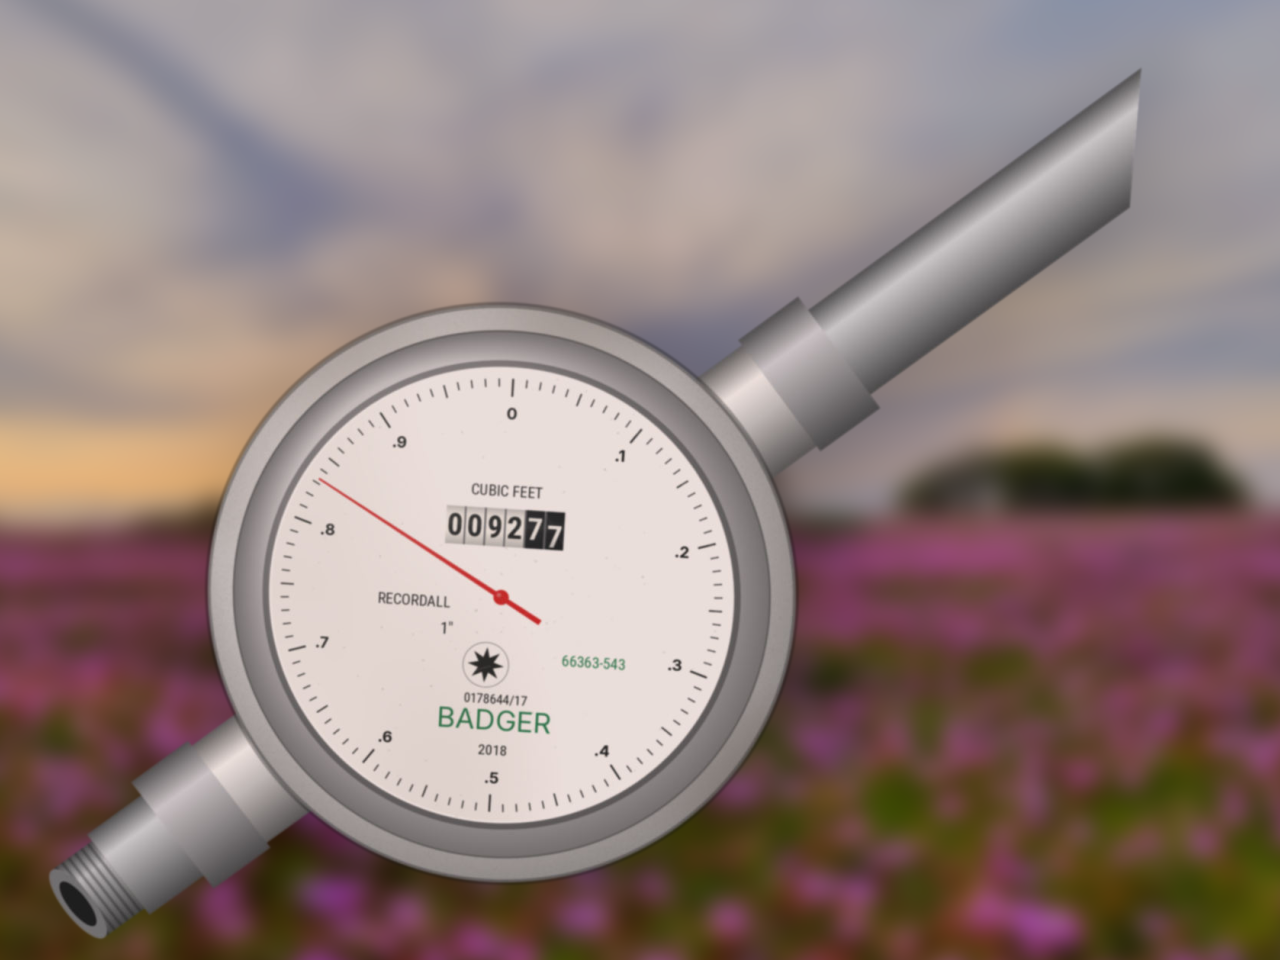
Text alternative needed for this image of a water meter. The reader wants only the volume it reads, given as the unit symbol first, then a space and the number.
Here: ft³ 9276.83
